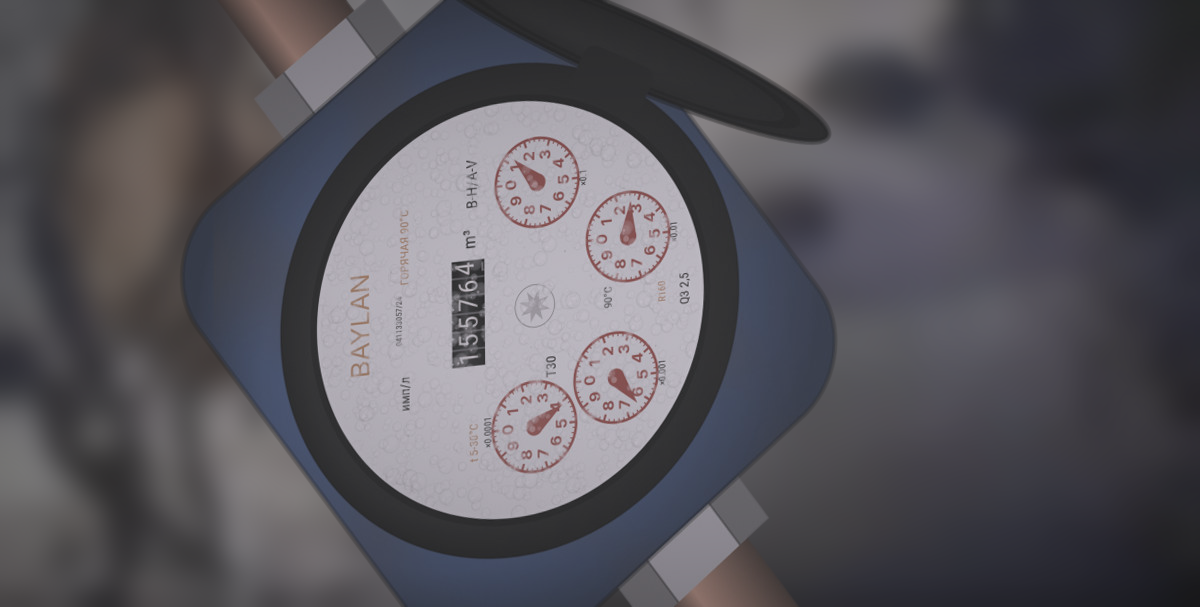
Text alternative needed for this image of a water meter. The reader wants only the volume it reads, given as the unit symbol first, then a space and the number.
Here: m³ 155764.1264
